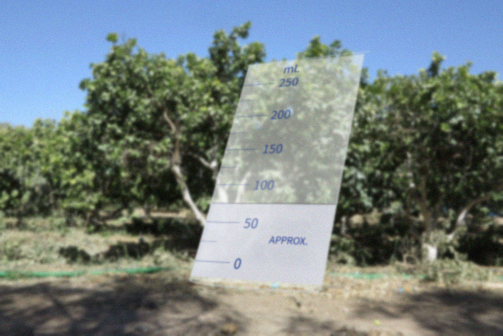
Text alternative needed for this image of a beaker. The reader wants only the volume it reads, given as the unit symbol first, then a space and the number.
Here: mL 75
